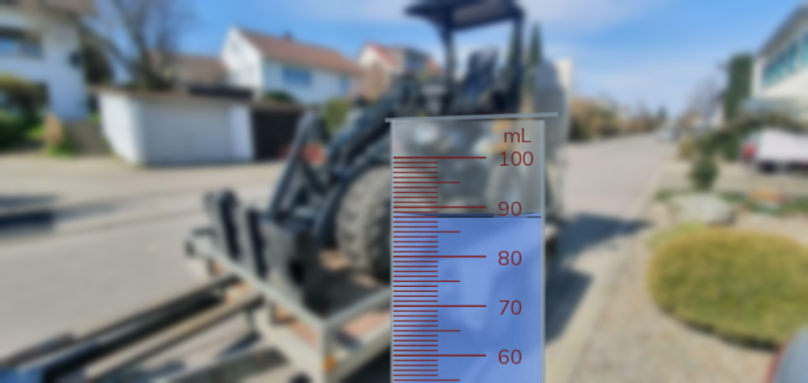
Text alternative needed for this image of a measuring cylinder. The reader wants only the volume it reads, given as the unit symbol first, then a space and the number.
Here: mL 88
